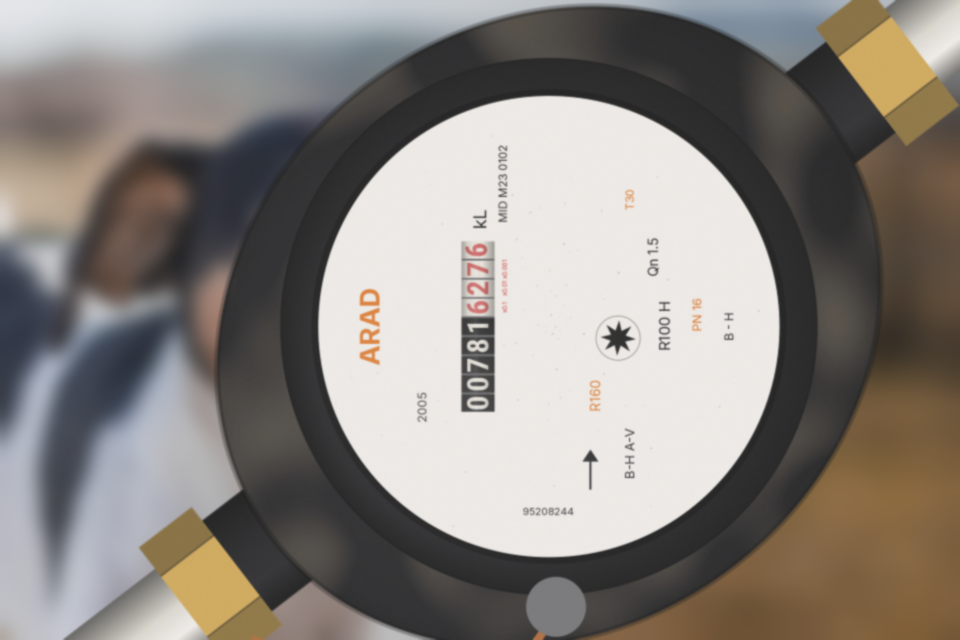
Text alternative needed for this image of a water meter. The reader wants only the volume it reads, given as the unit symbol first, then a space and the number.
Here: kL 781.6276
